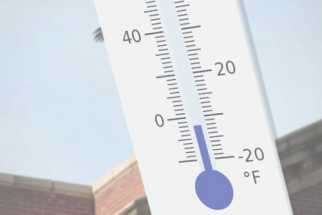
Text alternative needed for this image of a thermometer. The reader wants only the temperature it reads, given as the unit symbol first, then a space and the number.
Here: °F -4
